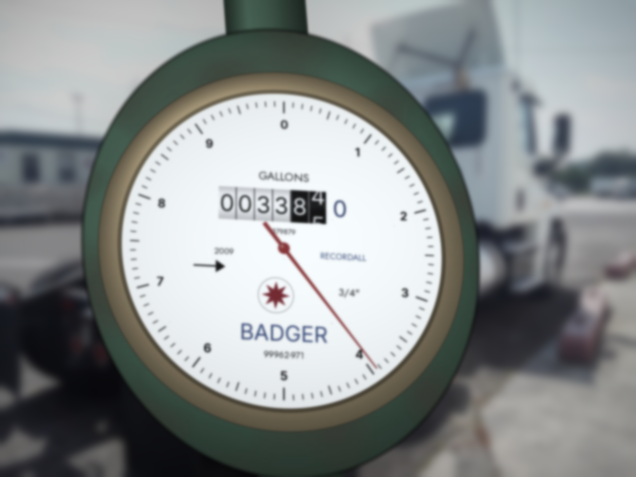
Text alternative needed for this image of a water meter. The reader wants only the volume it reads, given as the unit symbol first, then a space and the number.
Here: gal 33843.9
